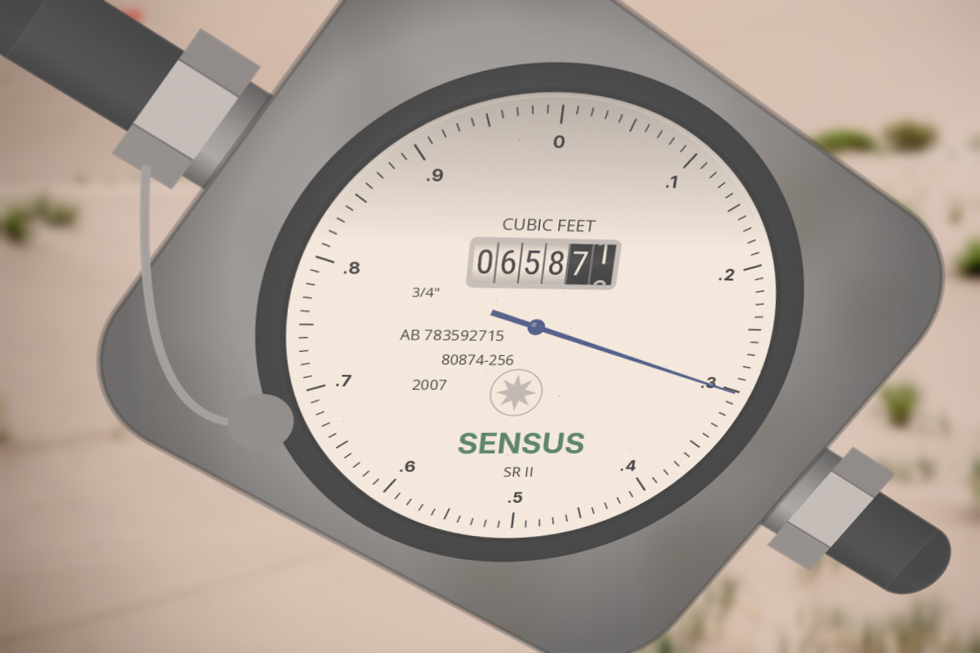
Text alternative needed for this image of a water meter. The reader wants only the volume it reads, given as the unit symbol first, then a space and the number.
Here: ft³ 65871.30
